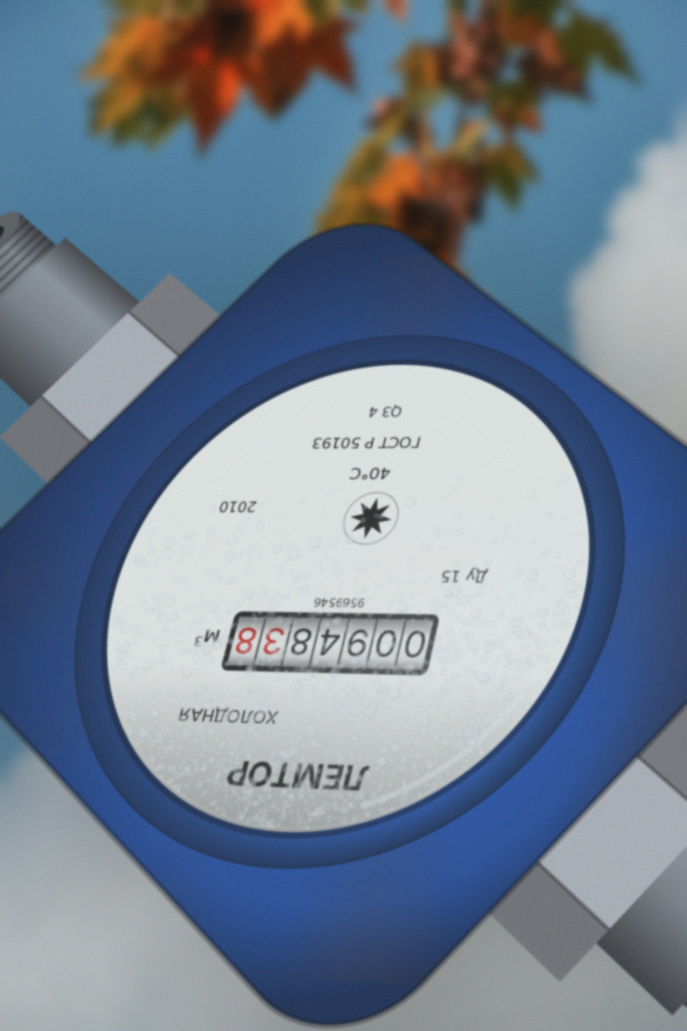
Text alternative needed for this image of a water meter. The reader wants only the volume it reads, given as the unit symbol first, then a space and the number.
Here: m³ 948.38
